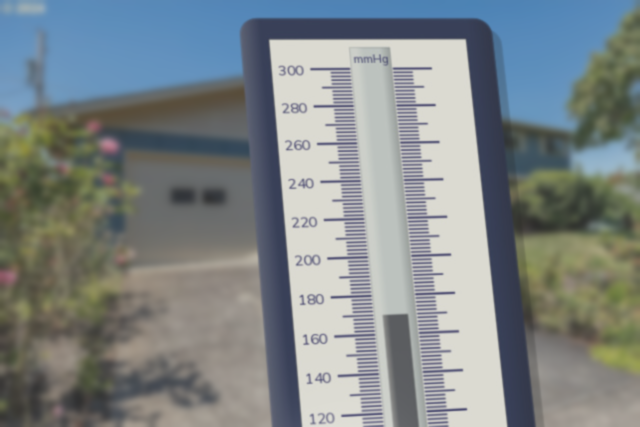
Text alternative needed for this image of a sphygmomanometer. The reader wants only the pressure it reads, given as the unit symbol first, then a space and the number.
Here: mmHg 170
